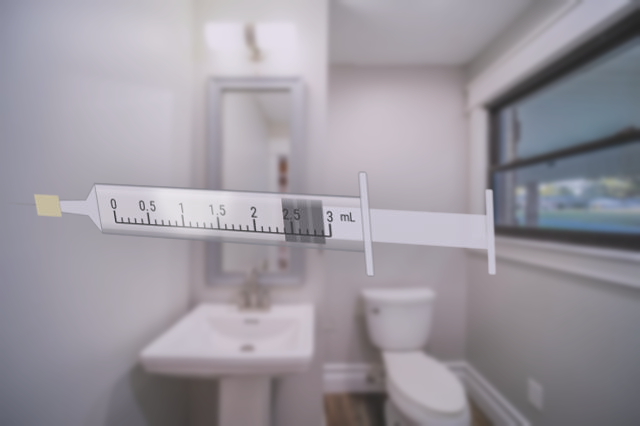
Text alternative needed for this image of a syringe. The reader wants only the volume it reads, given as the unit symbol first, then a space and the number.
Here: mL 2.4
